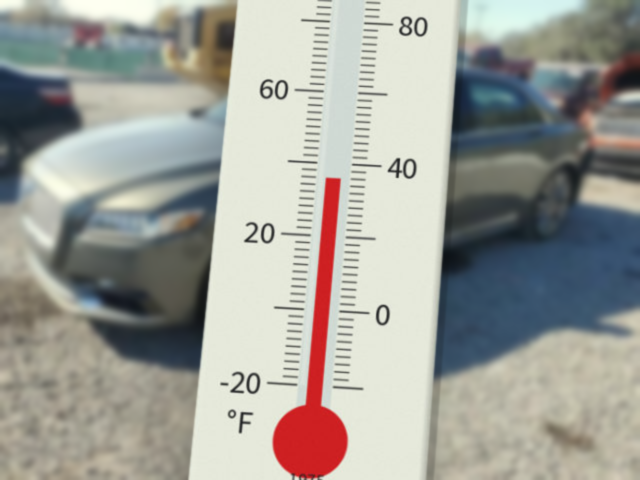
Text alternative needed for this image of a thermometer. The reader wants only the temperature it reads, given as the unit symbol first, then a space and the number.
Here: °F 36
